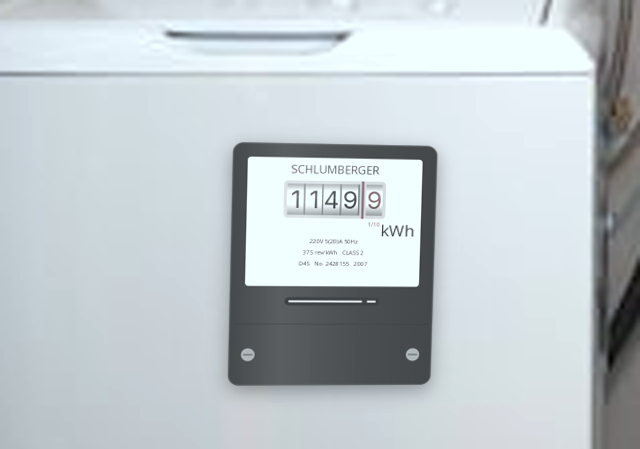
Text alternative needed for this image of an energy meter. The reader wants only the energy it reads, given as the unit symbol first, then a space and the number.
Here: kWh 1149.9
